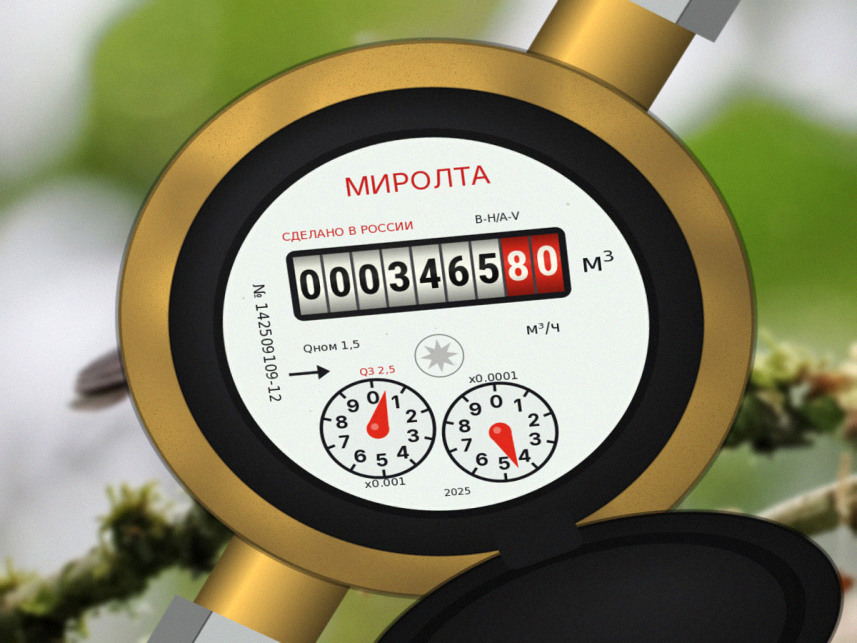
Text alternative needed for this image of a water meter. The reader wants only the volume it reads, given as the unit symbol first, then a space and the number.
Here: m³ 3465.8004
